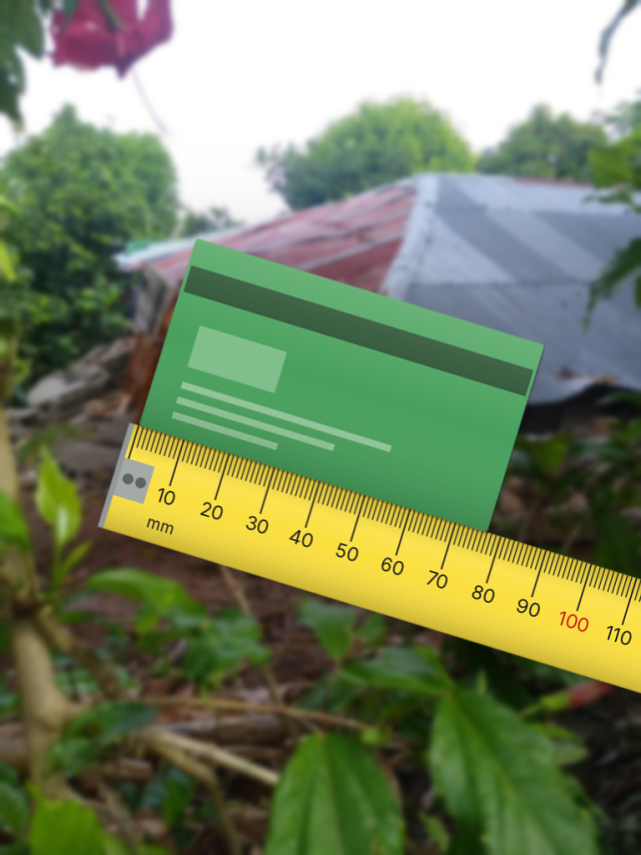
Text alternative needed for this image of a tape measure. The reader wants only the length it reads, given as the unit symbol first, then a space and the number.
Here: mm 77
